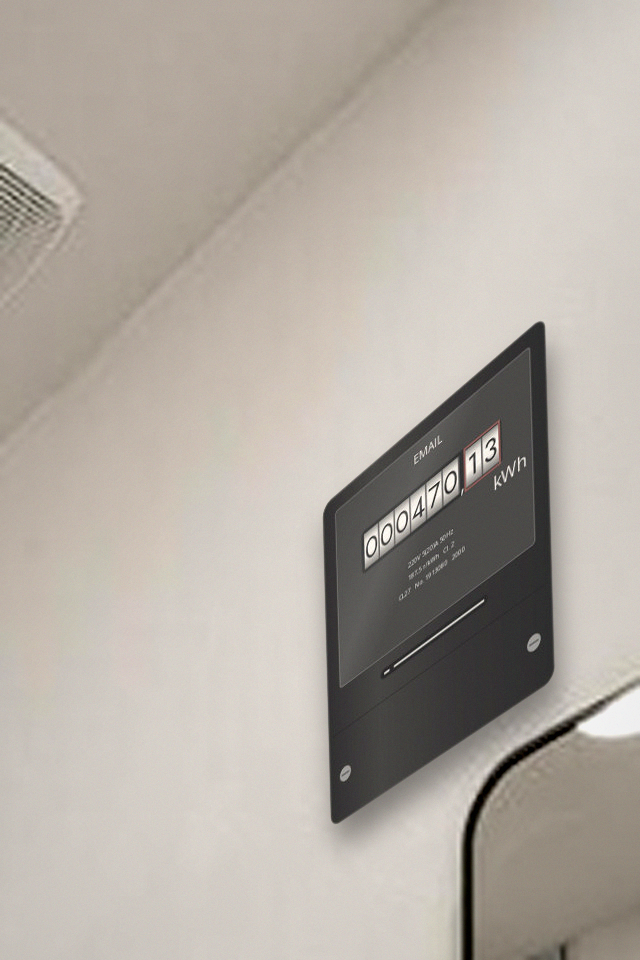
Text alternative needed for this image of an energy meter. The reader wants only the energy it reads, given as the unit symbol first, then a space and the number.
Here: kWh 470.13
